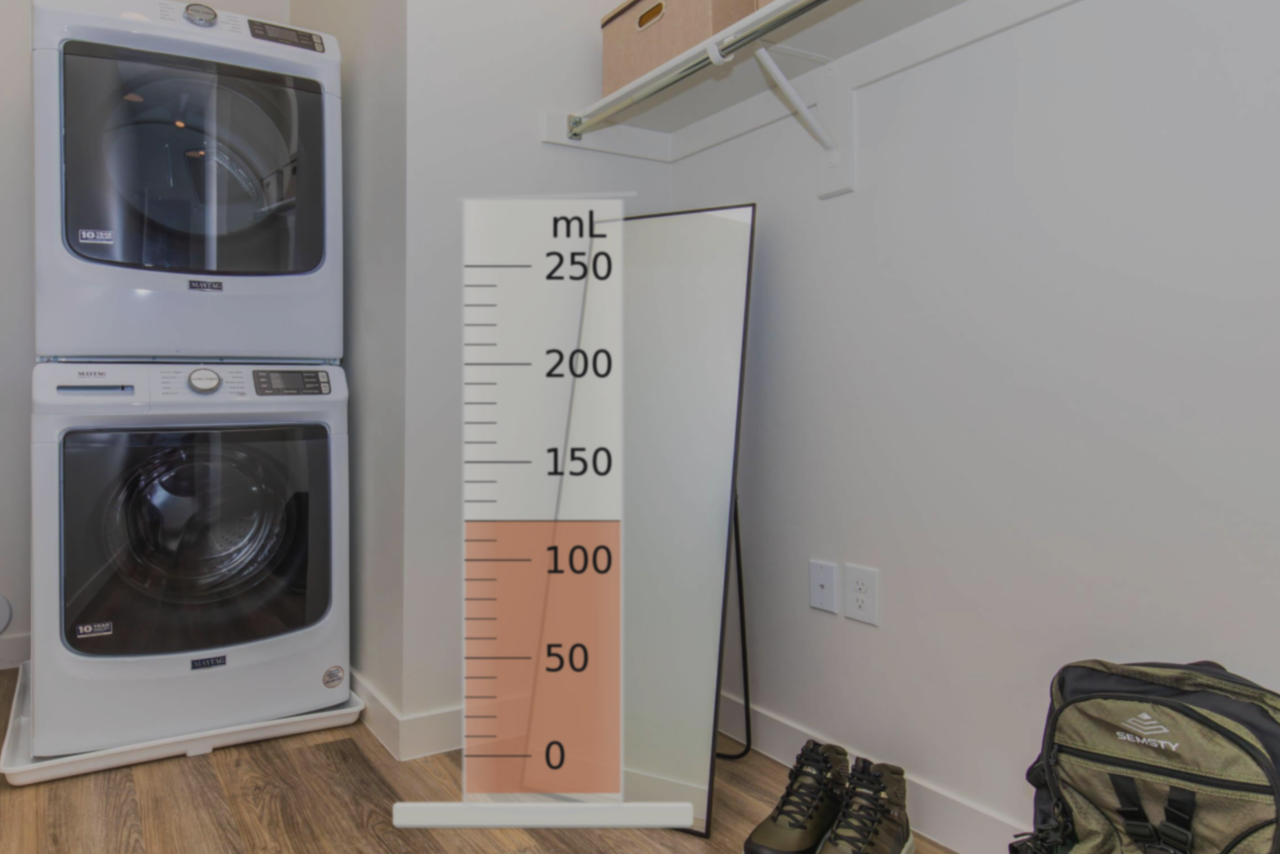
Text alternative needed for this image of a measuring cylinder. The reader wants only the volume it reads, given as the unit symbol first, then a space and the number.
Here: mL 120
